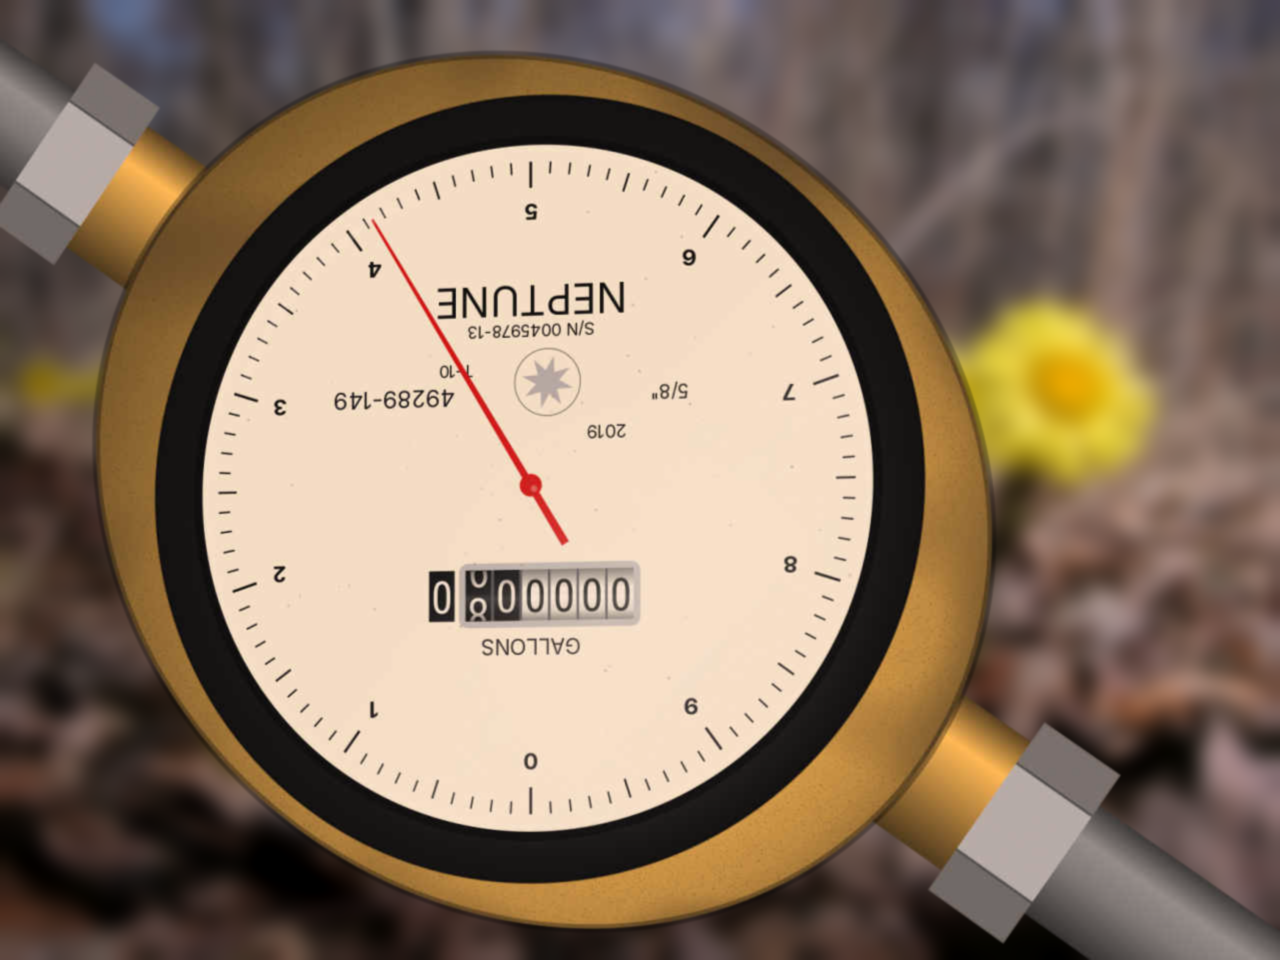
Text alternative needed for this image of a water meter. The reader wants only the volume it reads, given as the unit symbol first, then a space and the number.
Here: gal 84.1
